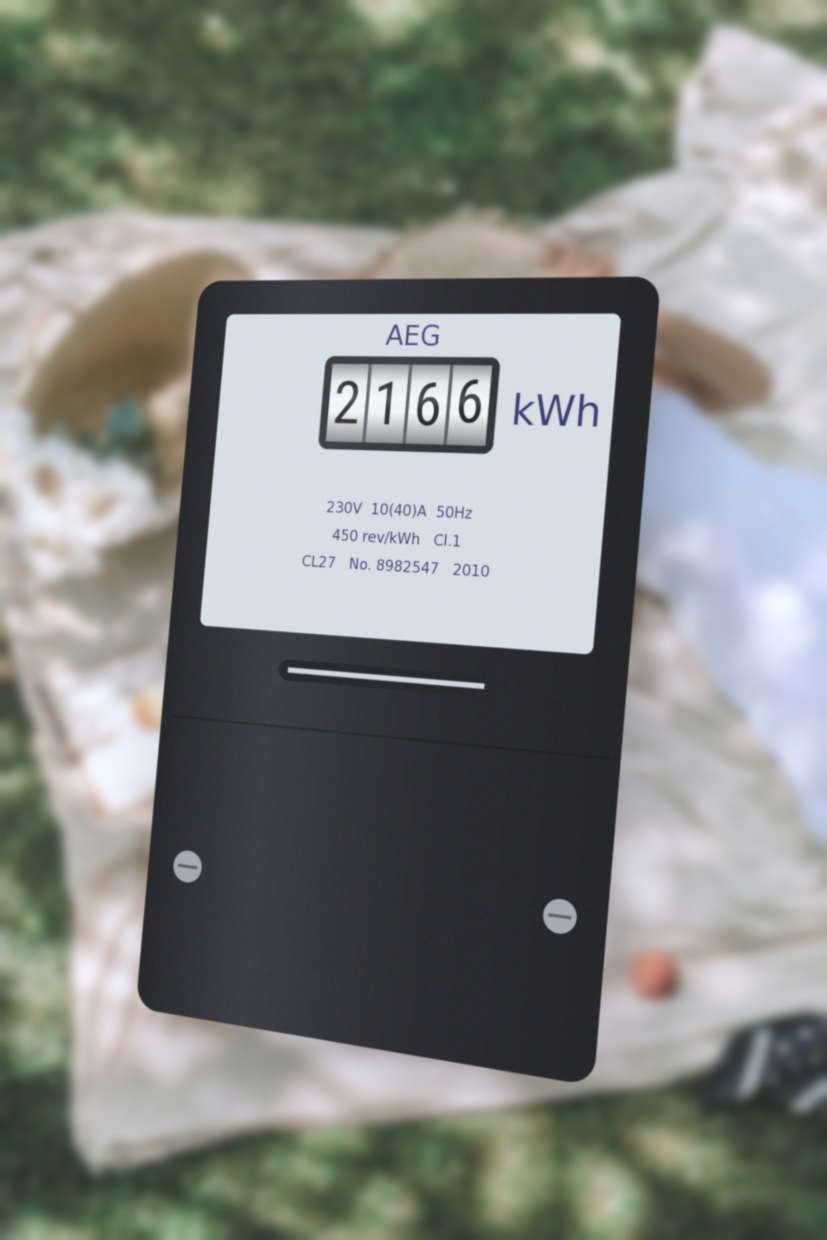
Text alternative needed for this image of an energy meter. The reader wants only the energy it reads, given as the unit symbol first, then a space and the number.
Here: kWh 2166
